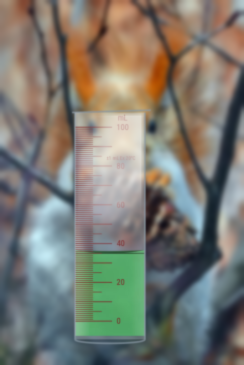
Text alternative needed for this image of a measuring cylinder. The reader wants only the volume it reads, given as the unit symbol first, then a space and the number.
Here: mL 35
